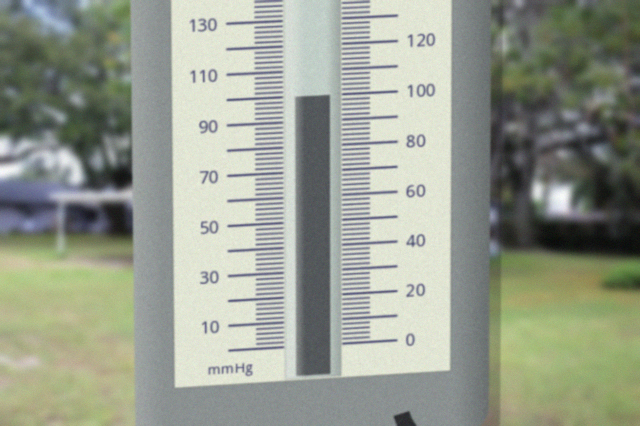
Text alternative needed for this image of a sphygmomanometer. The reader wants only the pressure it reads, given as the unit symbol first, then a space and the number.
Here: mmHg 100
